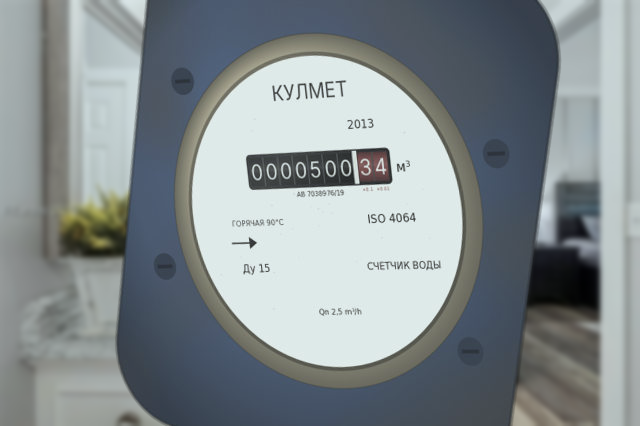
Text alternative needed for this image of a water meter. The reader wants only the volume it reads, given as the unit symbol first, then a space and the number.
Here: m³ 500.34
